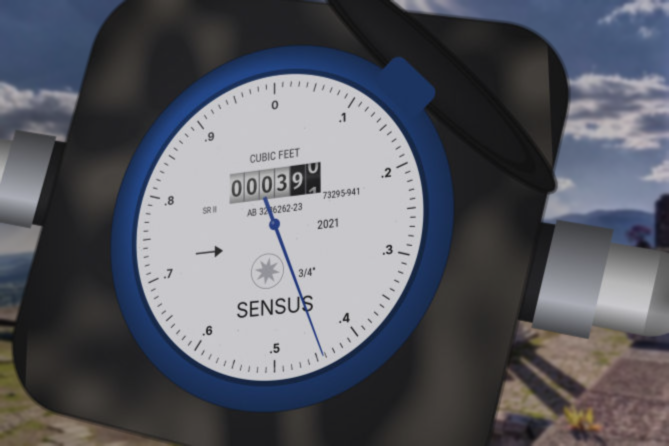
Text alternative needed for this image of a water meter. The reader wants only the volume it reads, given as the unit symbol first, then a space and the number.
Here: ft³ 390.44
